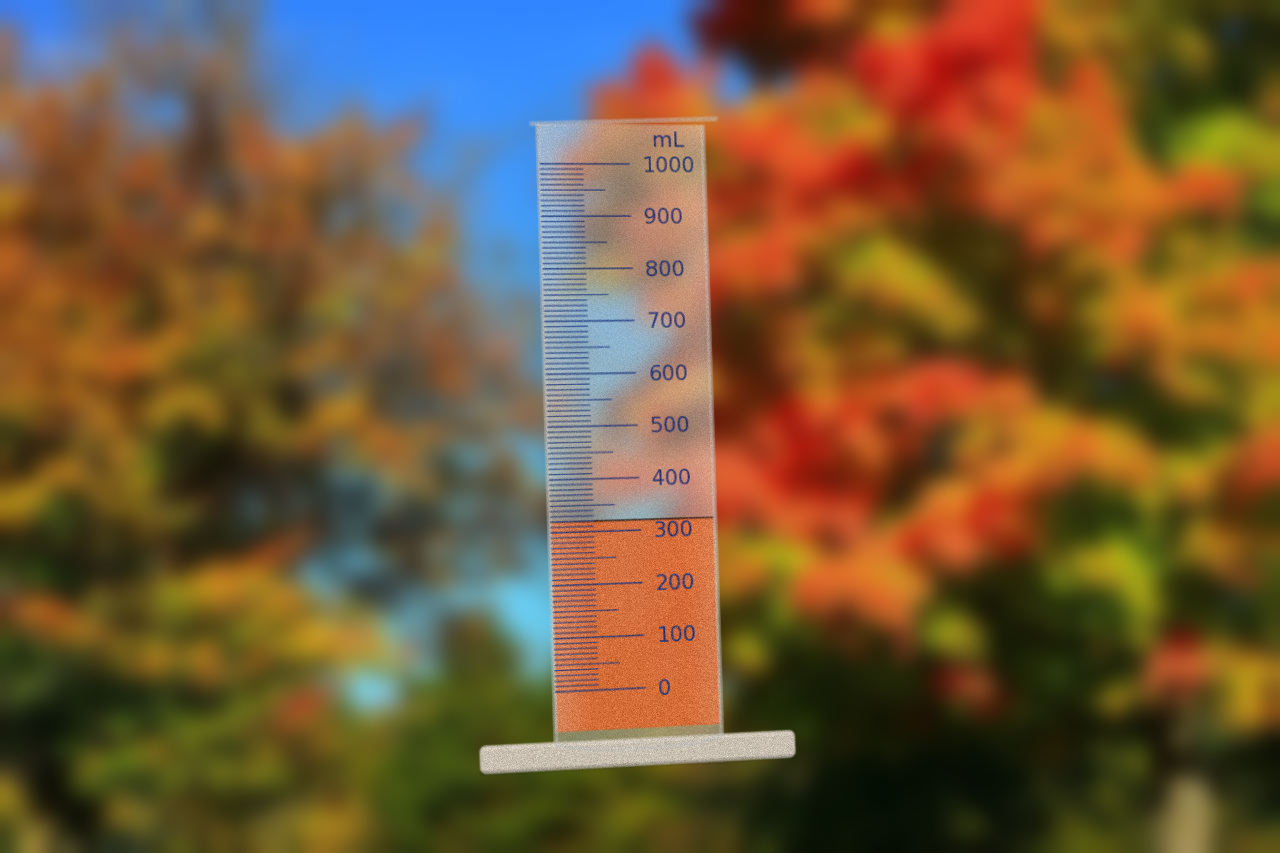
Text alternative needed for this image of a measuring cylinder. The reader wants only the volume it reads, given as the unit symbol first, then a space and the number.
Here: mL 320
